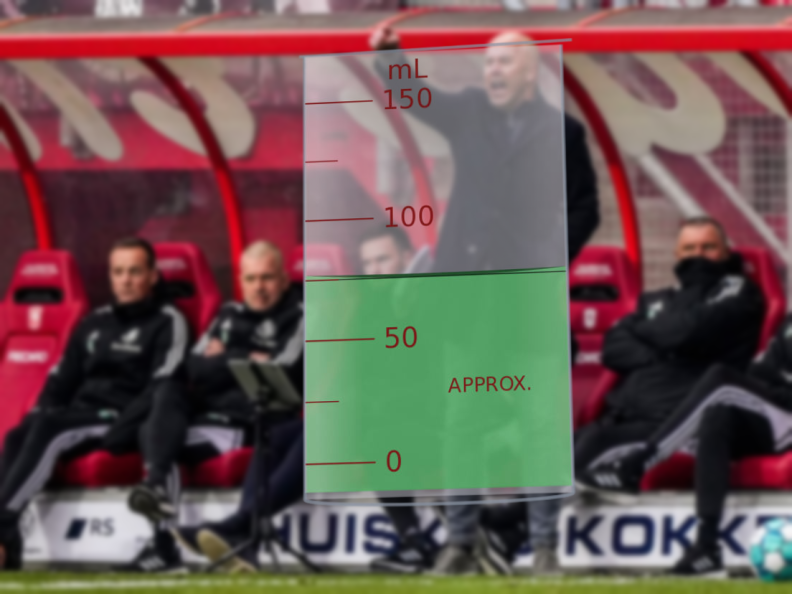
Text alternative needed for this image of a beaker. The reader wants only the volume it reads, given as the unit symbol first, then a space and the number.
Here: mL 75
